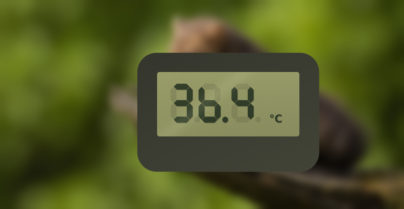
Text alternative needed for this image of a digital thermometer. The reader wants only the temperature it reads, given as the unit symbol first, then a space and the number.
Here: °C 36.4
